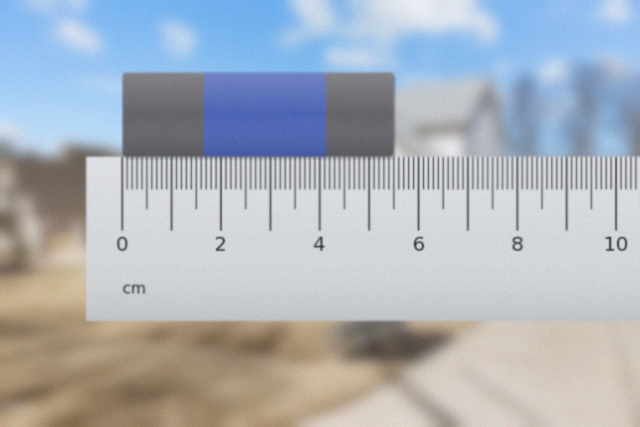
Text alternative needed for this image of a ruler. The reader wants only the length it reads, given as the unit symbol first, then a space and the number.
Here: cm 5.5
